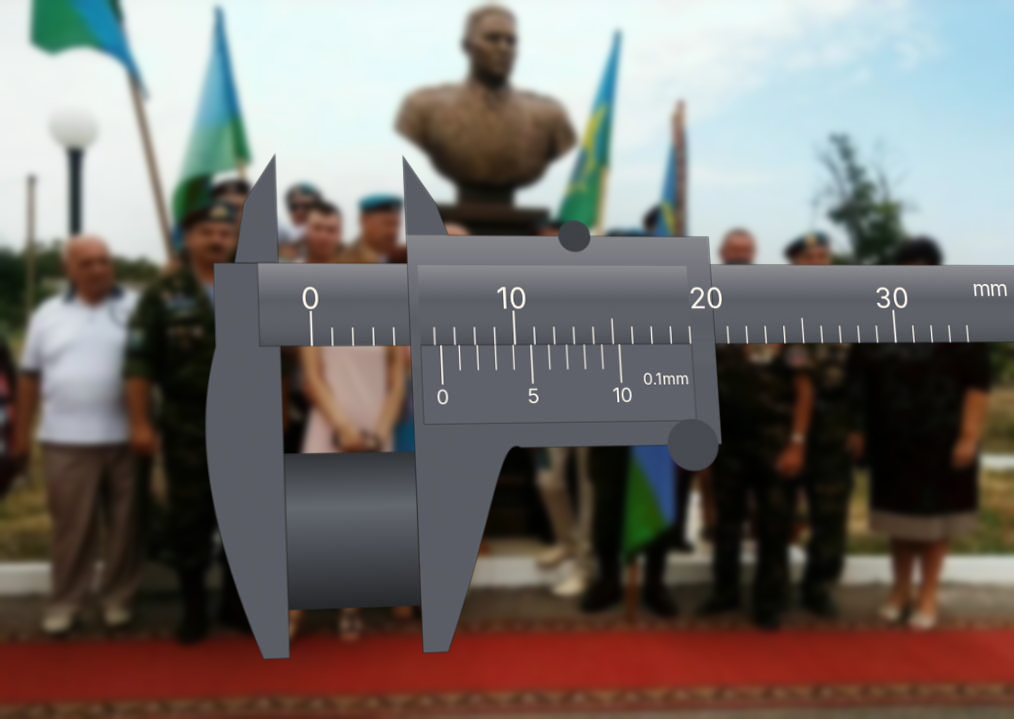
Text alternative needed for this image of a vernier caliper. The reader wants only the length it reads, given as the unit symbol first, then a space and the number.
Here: mm 6.3
